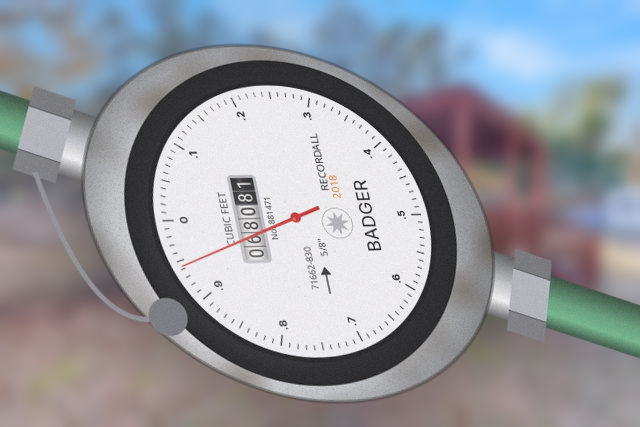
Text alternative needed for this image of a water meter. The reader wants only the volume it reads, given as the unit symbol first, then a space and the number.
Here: ft³ 68080.94
